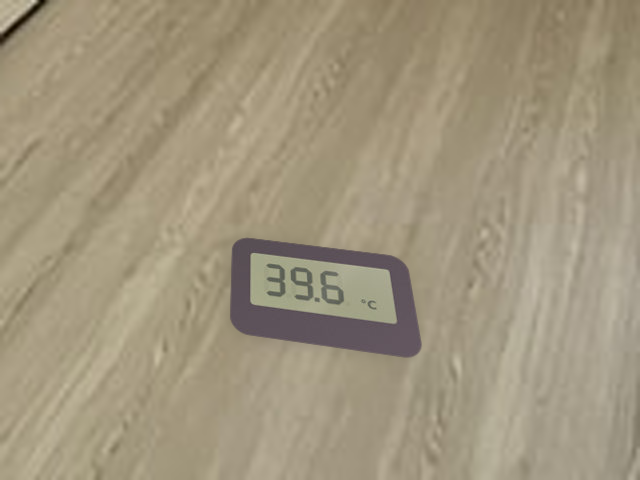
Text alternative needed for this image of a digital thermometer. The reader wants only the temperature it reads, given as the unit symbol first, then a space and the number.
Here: °C 39.6
